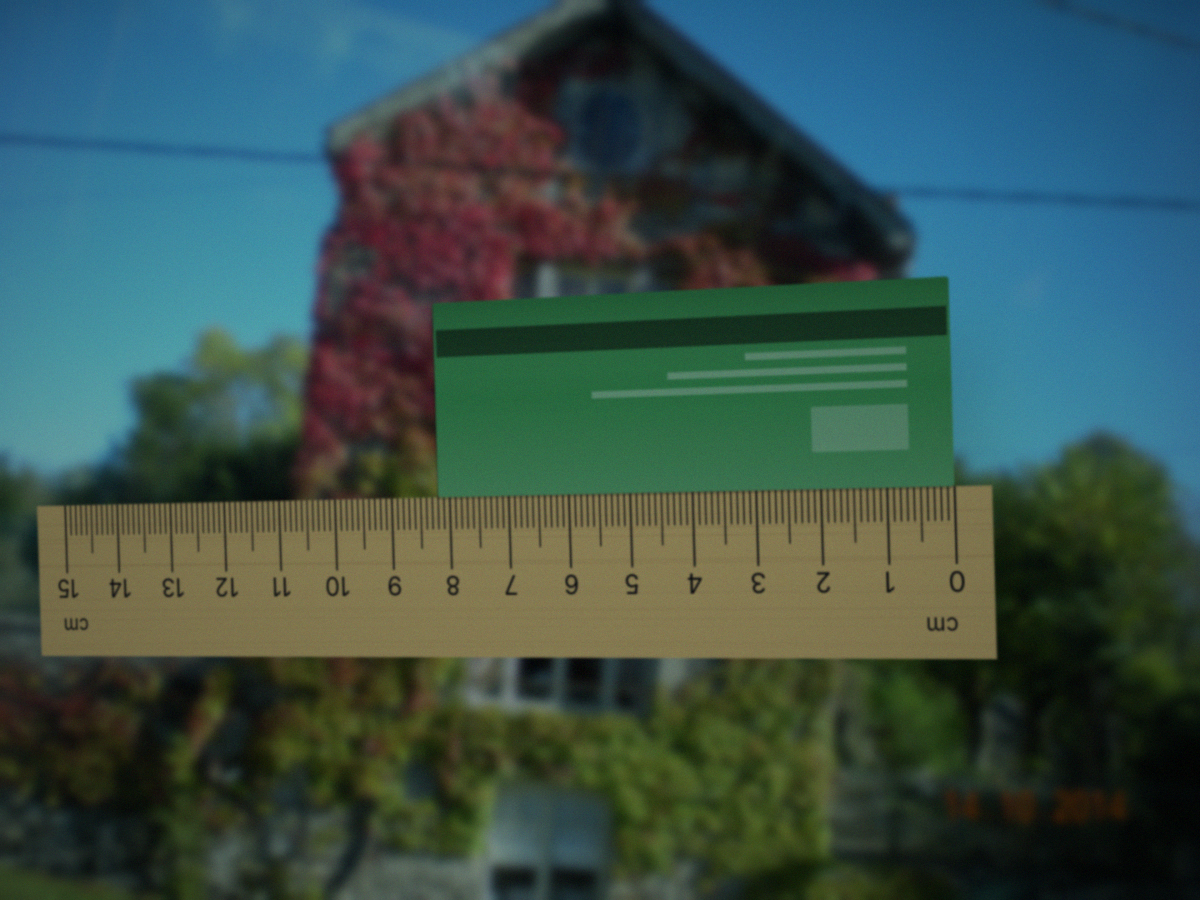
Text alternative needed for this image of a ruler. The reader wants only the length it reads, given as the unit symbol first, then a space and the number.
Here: cm 8.2
